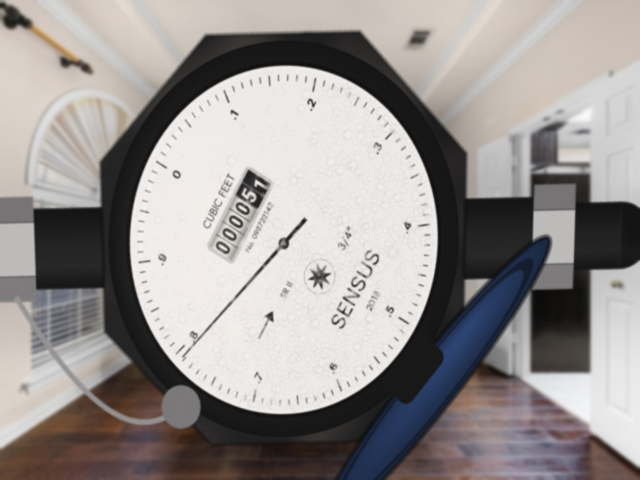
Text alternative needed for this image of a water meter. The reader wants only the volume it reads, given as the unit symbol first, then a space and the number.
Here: ft³ 50.79
